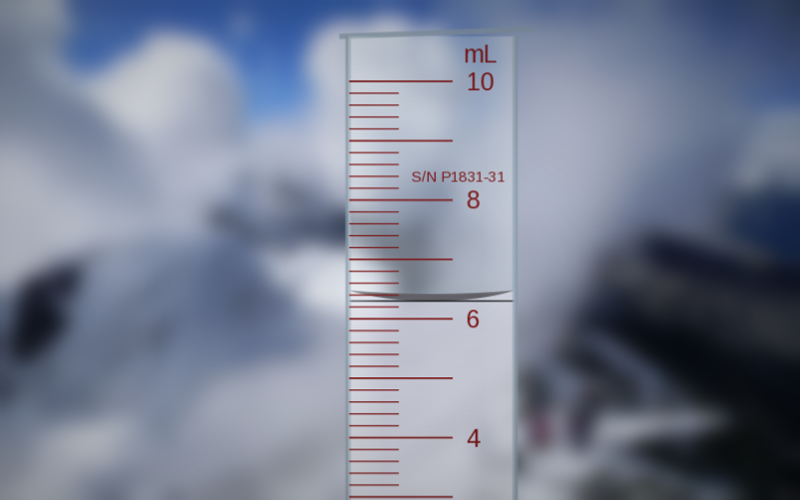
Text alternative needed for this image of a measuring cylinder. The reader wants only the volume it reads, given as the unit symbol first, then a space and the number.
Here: mL 6.3
